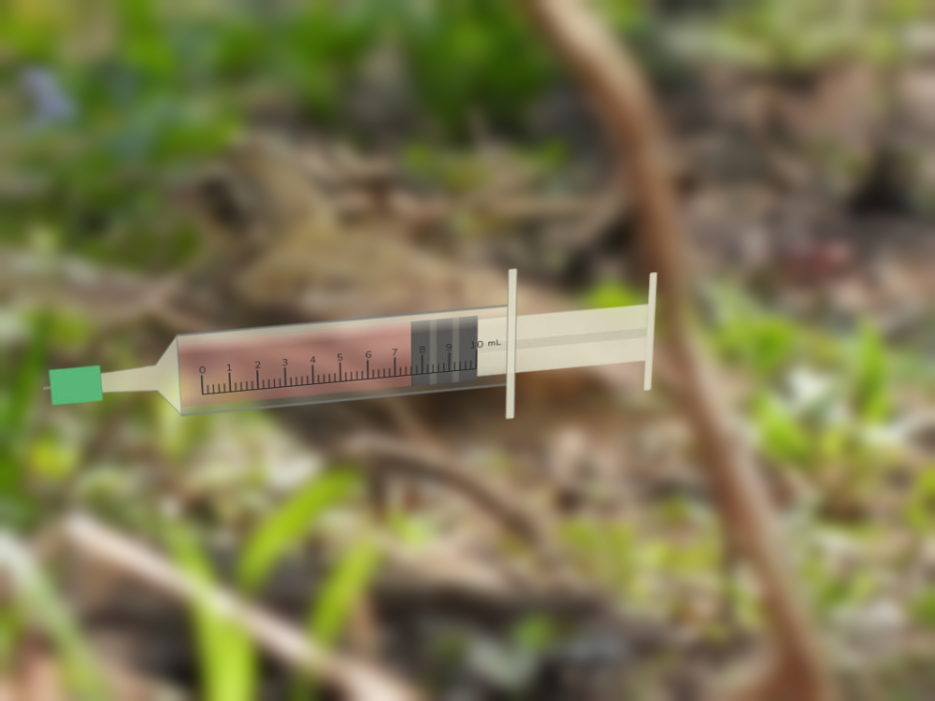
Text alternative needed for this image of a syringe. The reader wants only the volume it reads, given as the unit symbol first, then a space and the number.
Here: mL 7.6
